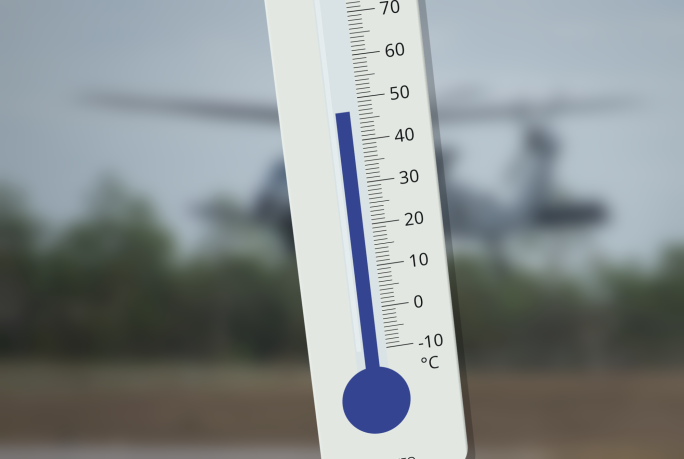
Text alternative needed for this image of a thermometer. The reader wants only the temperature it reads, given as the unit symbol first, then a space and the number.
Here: °C 47
